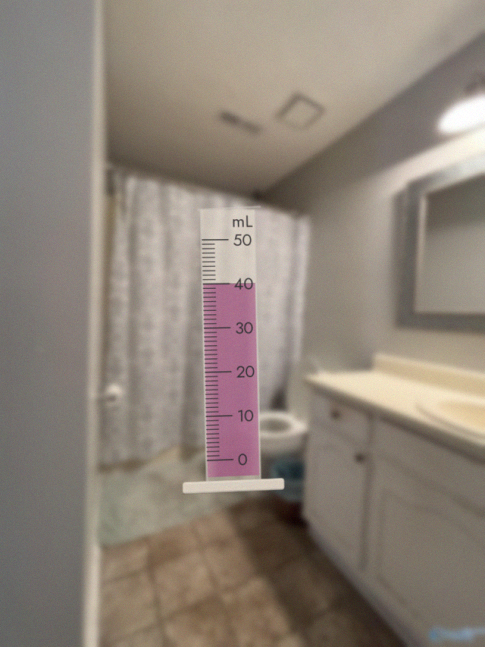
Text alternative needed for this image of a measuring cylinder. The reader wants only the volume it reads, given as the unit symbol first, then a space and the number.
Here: mL 40
